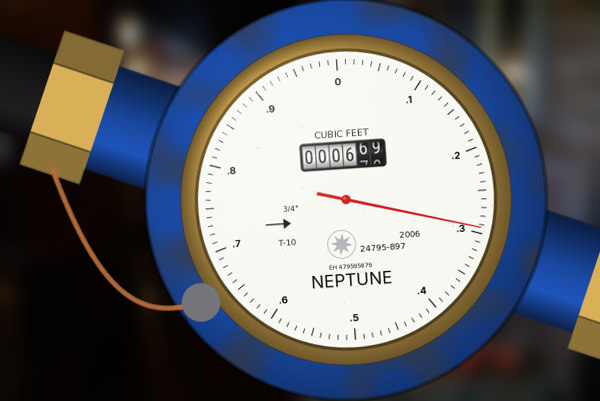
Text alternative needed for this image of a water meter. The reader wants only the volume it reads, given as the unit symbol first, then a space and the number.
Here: ft³ 669.29
